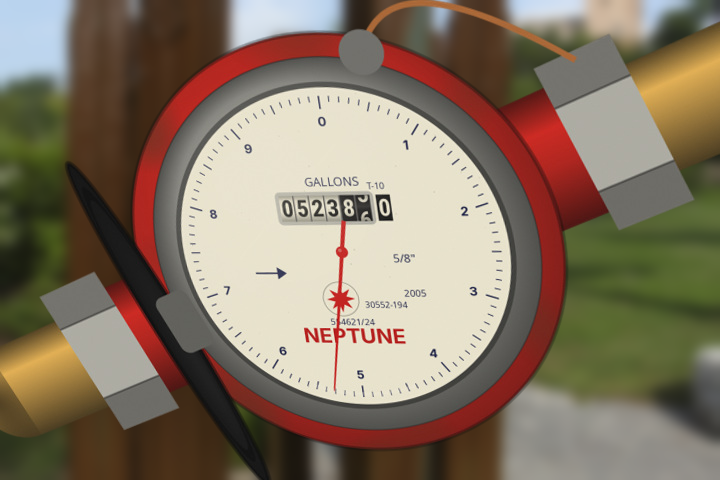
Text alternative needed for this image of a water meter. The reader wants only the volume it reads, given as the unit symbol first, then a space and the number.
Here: gal 523855.3
